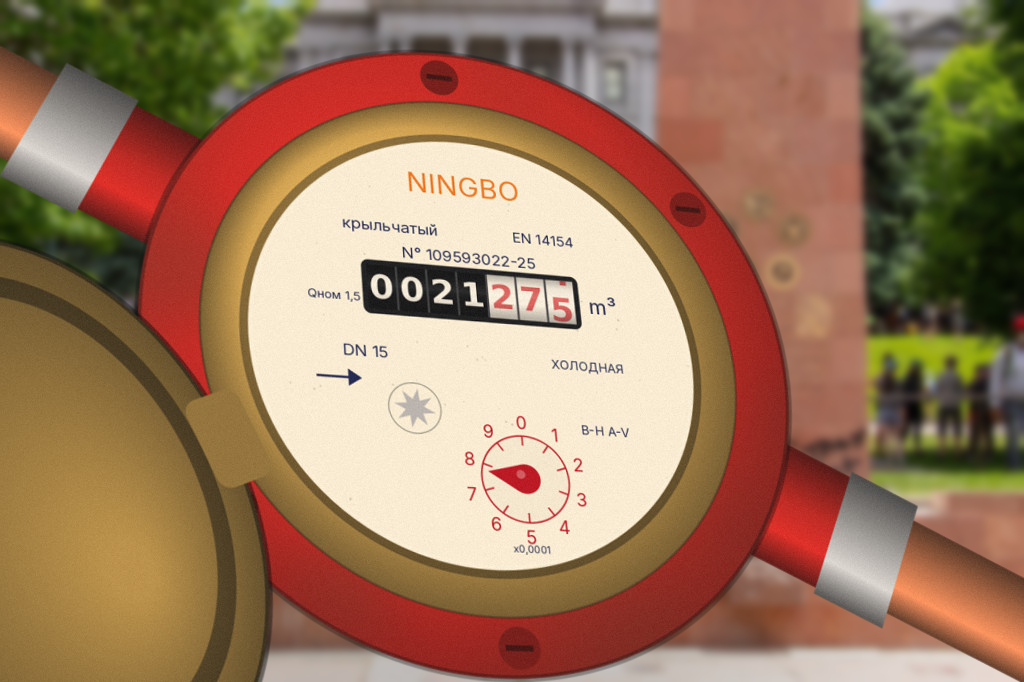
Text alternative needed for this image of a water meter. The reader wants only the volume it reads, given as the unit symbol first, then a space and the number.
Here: m³ 21.2747
